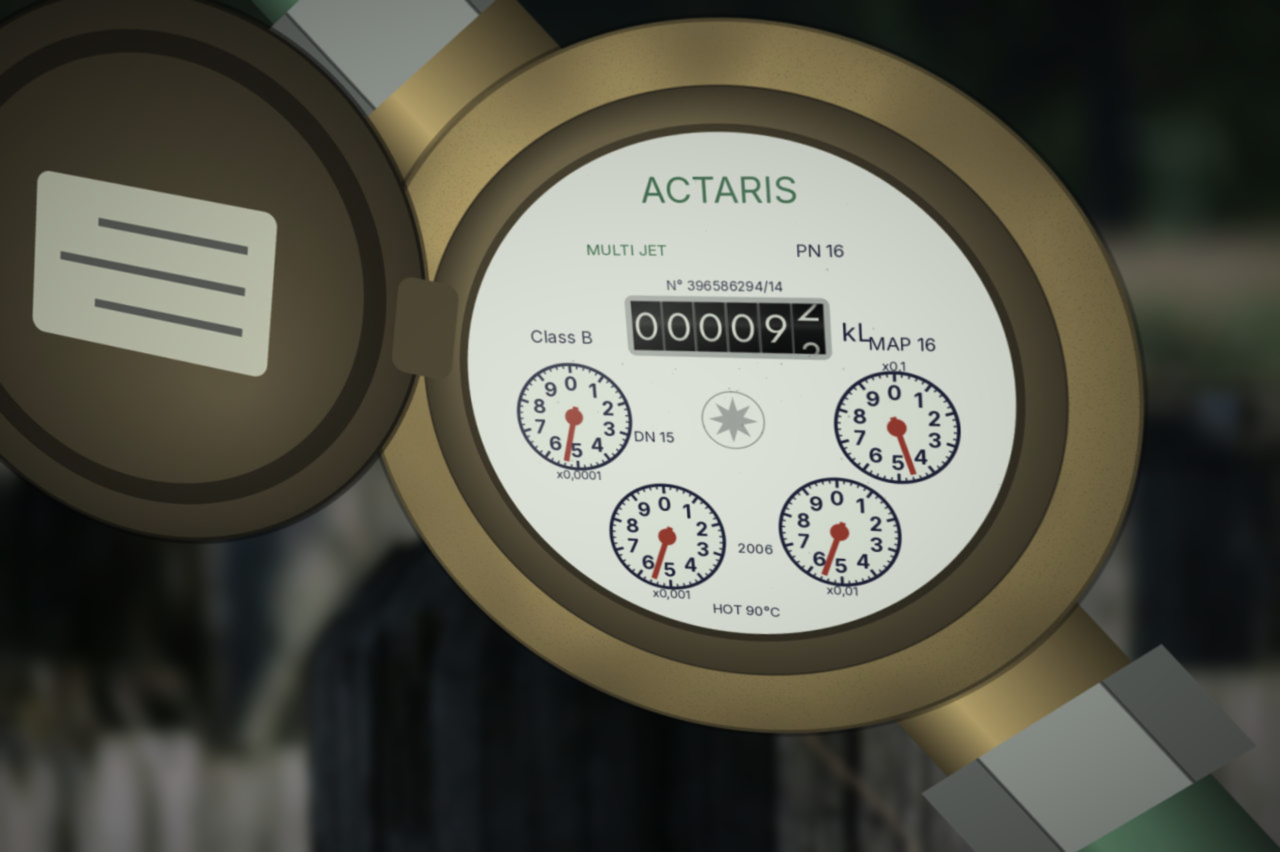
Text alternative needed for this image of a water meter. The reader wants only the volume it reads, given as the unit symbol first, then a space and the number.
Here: kL 92.4555
